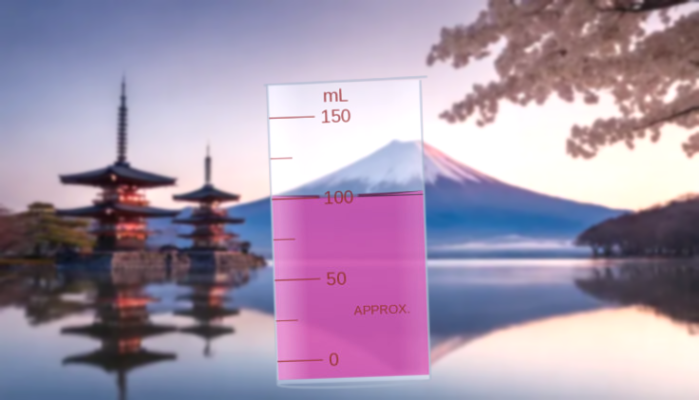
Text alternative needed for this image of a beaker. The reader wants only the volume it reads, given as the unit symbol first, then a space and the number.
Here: mL 100
